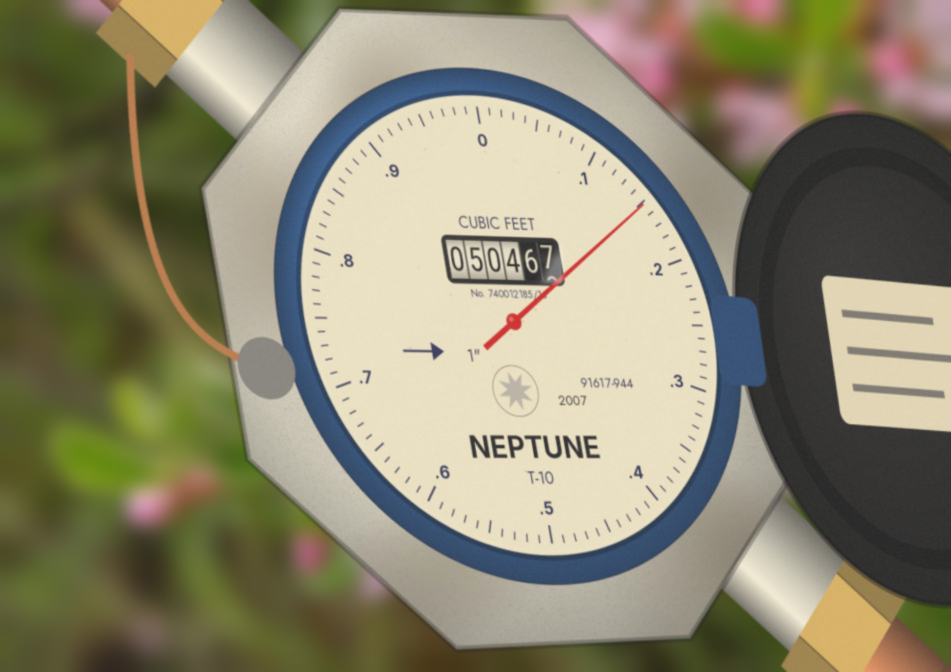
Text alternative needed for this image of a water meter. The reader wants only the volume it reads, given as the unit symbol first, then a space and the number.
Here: ft³ 50467.15
